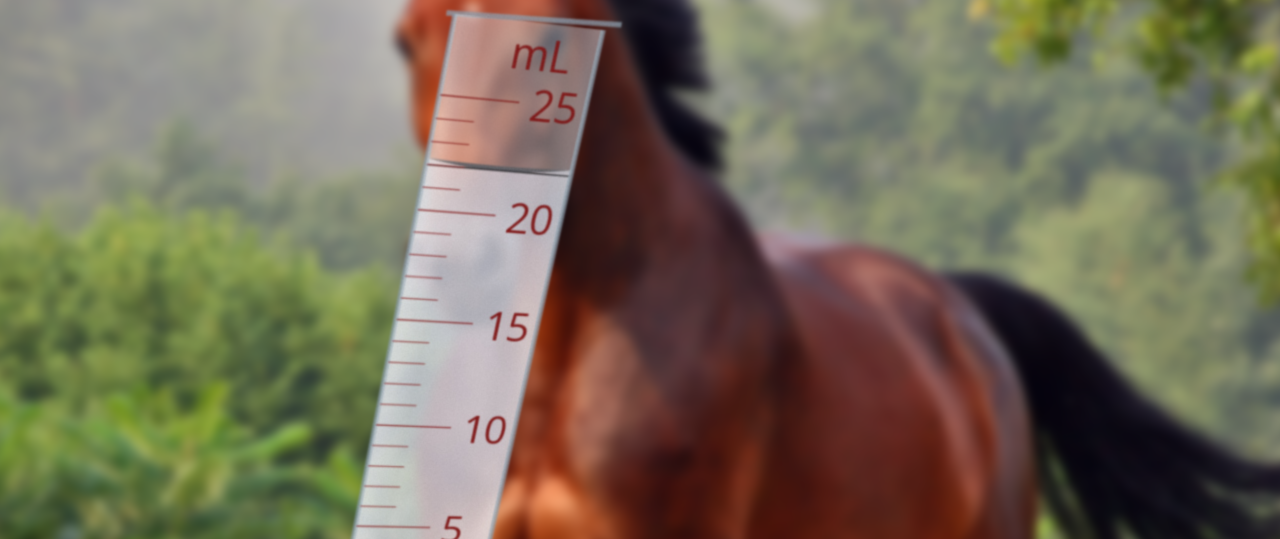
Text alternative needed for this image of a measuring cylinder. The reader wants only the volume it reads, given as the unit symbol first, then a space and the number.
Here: mL 22
